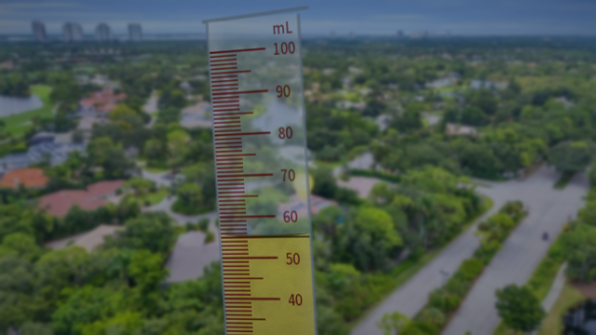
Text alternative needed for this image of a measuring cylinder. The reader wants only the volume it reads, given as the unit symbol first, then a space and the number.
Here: mL 55
